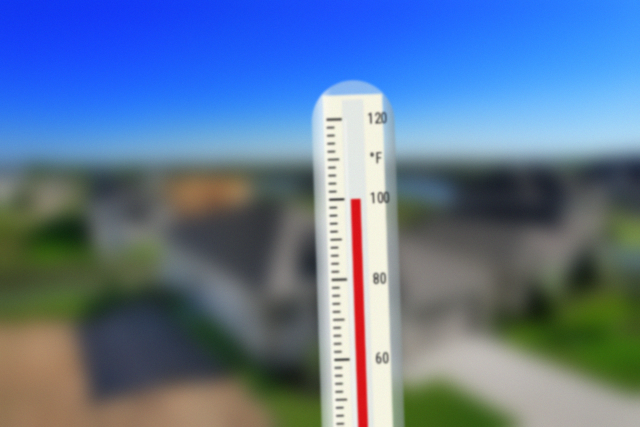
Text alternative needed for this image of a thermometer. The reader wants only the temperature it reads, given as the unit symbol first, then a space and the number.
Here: °F 100
